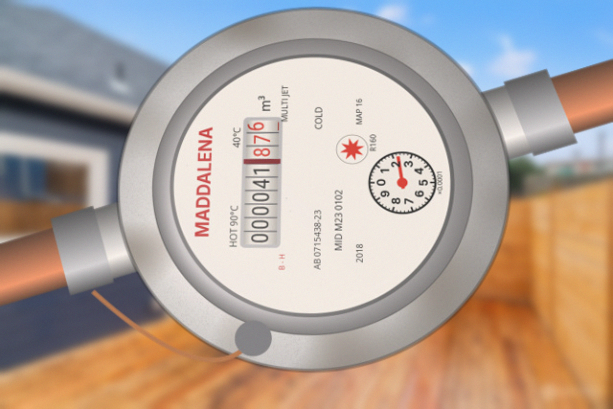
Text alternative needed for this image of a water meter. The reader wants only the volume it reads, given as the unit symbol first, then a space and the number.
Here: m³ 41.8762
